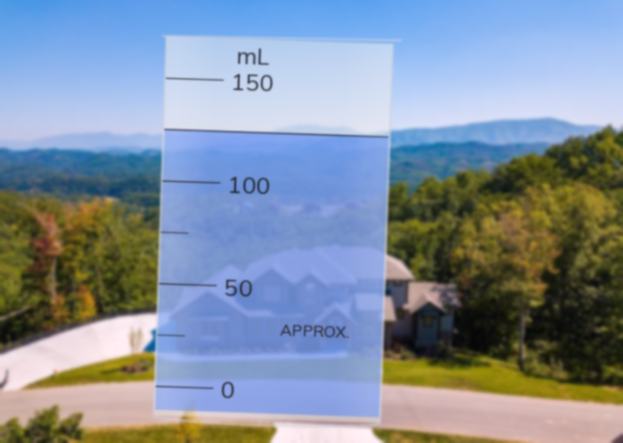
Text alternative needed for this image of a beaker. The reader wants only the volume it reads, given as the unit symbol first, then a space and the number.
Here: mL 125
